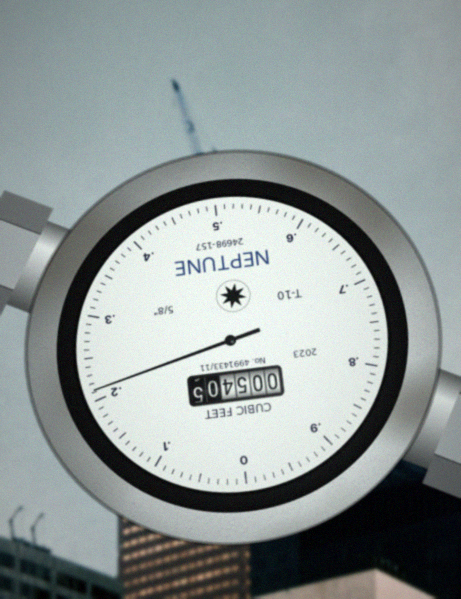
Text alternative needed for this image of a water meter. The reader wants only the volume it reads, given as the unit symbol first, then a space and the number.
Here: ft³ 5405.21
